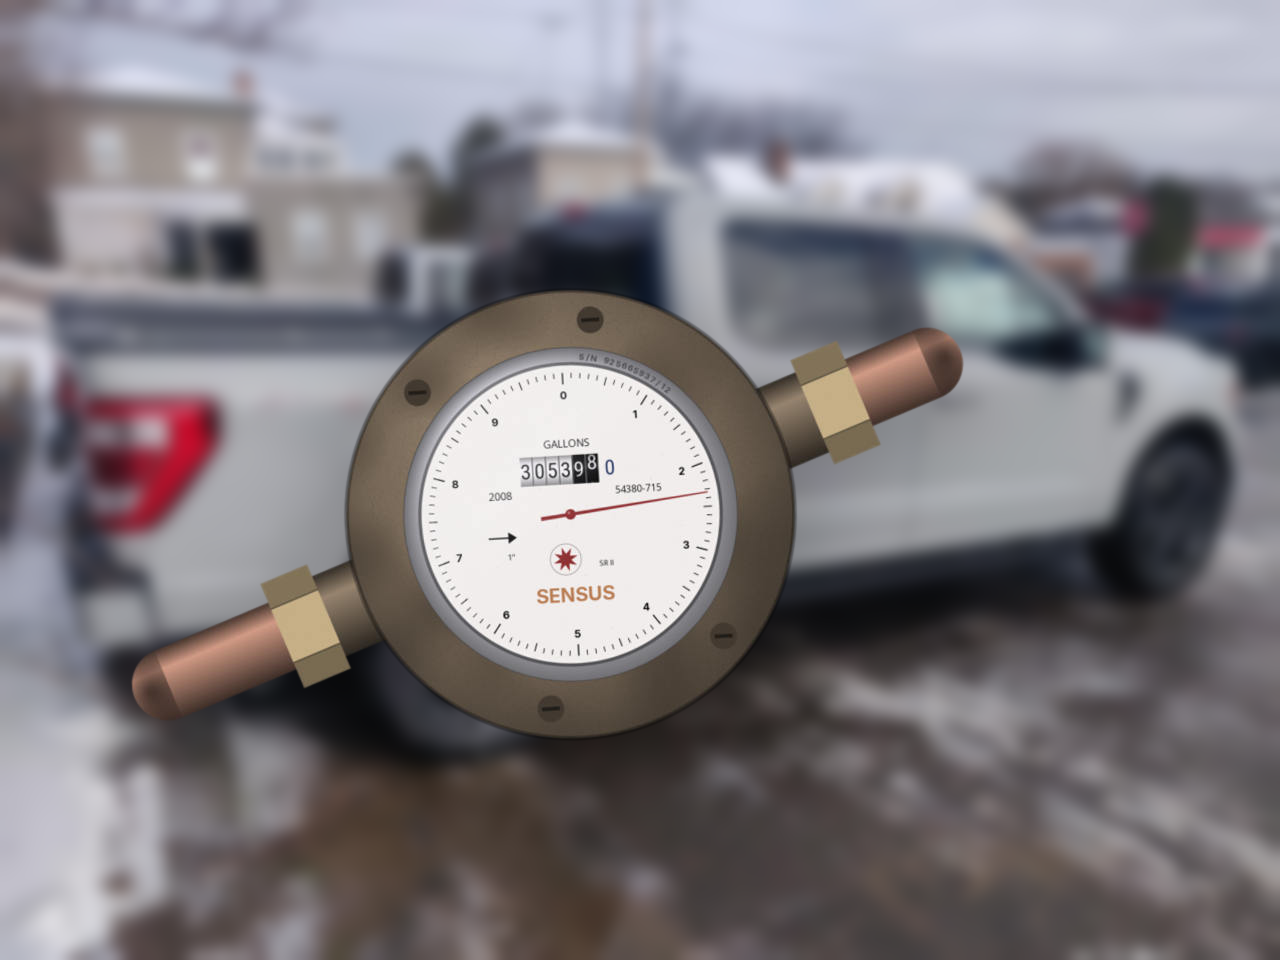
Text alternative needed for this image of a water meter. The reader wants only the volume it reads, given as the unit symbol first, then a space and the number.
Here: gal 3053982.3
